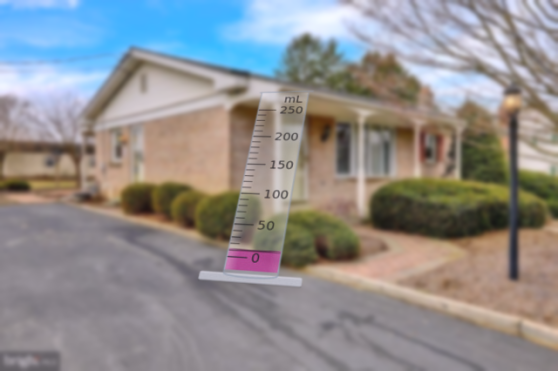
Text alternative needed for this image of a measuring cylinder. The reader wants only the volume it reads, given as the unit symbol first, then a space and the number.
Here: mL 10
